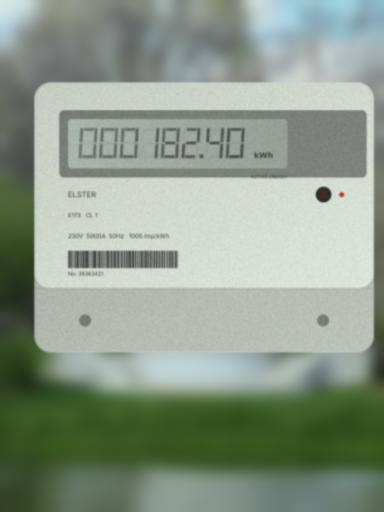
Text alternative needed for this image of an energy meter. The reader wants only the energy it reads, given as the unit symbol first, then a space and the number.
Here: kWh 182.40
